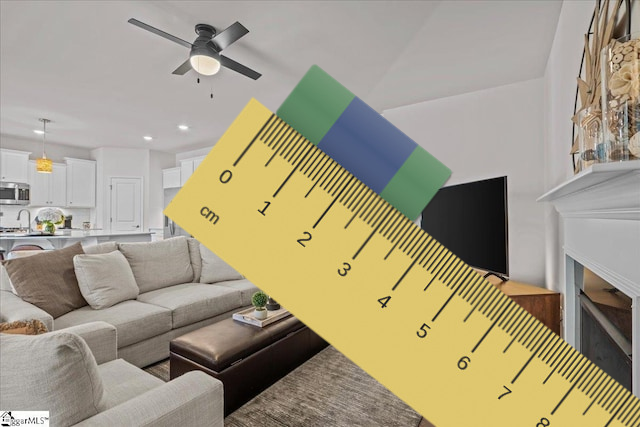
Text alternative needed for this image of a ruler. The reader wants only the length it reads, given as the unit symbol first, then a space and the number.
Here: cm 3.5
